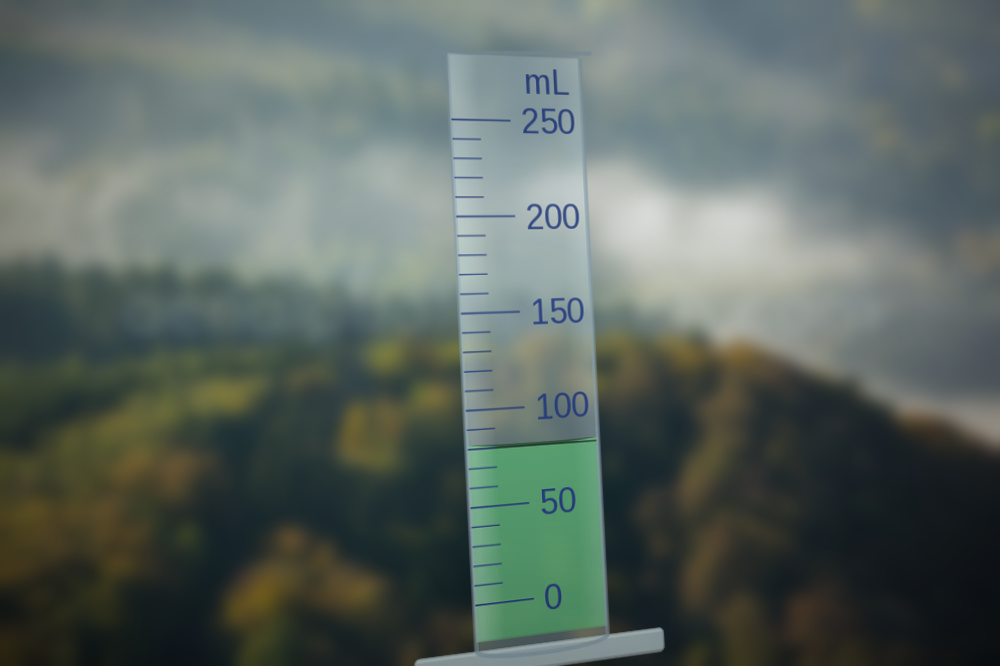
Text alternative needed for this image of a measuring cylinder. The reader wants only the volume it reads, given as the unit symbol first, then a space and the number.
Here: mL 80
